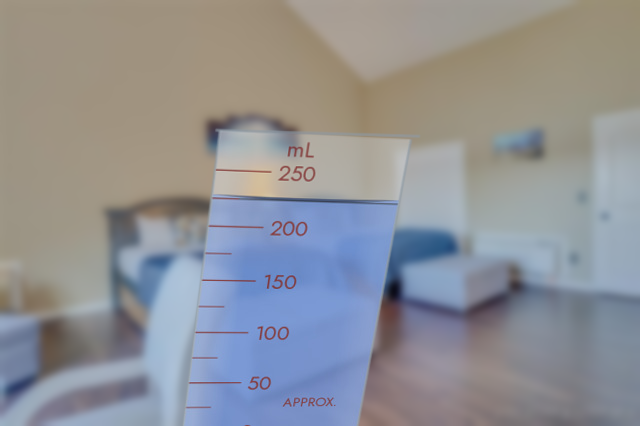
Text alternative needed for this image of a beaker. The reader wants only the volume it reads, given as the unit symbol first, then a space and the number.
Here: mL 225
